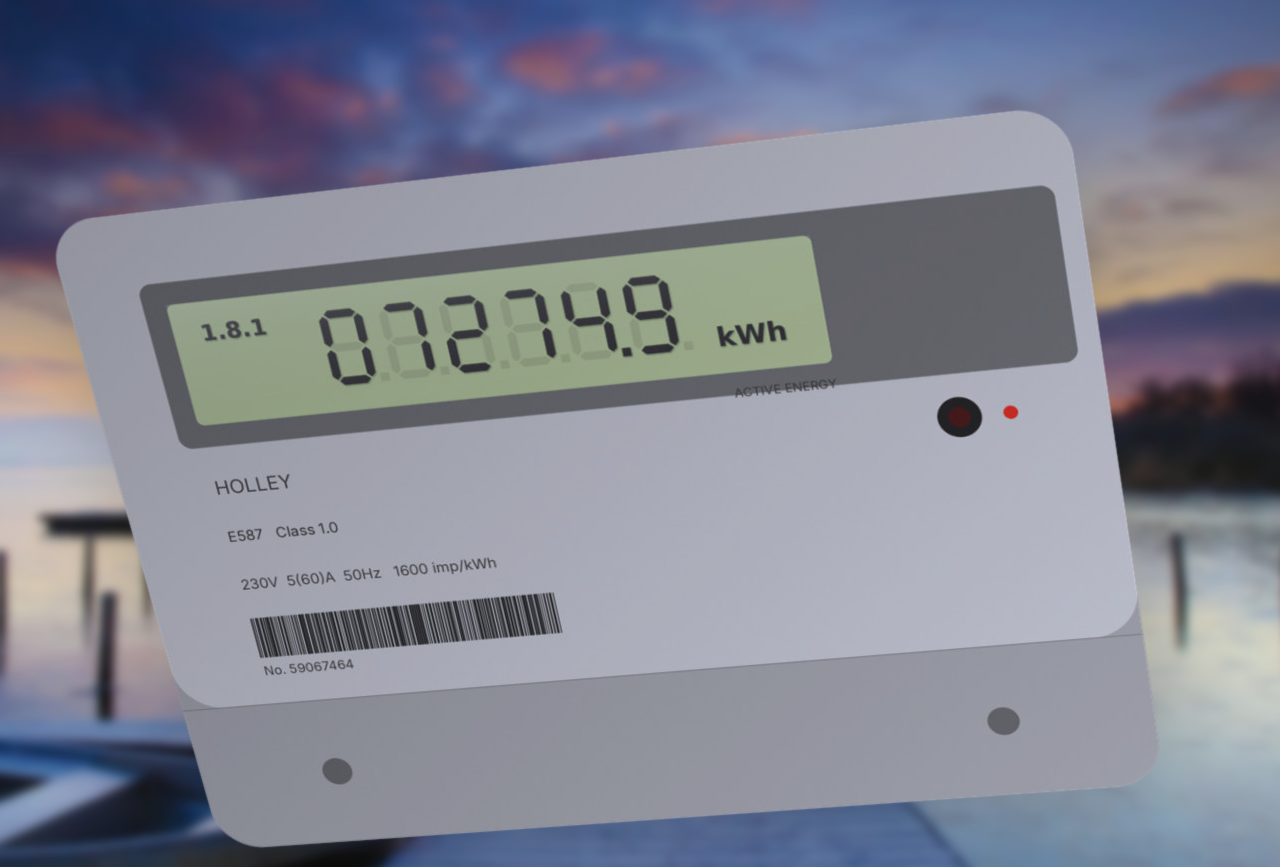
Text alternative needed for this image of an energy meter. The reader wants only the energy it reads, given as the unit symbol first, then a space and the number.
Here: kWh 7274.9
